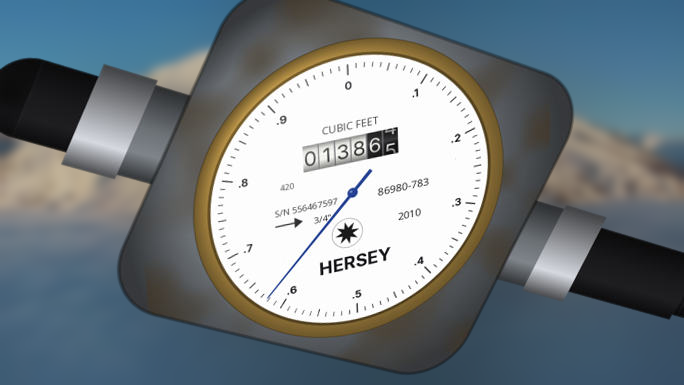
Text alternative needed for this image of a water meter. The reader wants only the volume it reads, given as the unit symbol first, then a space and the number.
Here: ft³ 13864.62
